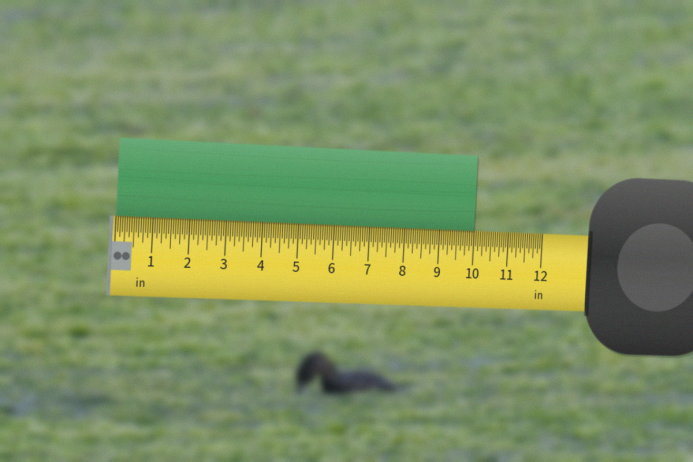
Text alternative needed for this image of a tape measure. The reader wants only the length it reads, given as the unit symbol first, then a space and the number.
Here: in 10
